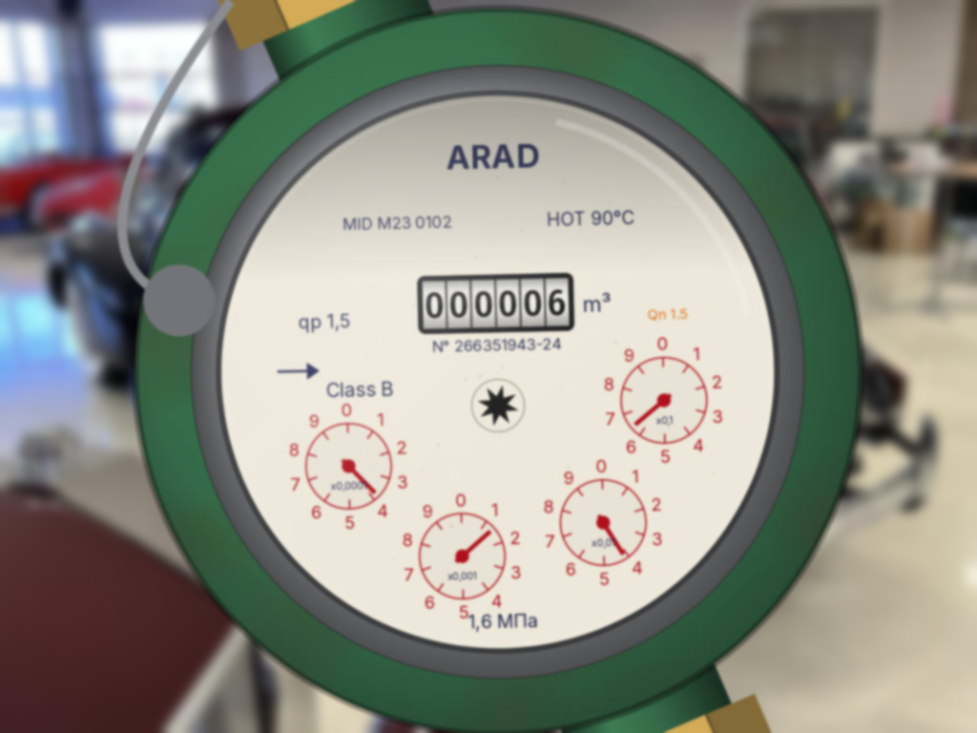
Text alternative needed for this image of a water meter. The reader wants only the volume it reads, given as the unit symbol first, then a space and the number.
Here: m³ 6.6413
